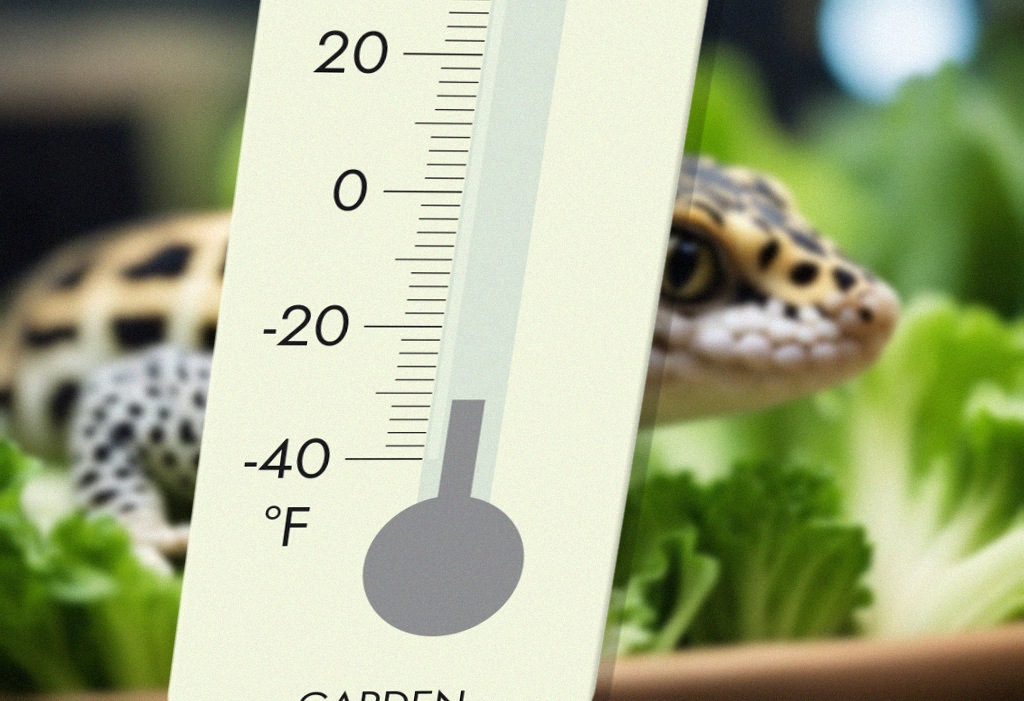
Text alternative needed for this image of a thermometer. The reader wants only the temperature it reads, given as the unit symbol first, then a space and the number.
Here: °F -31
